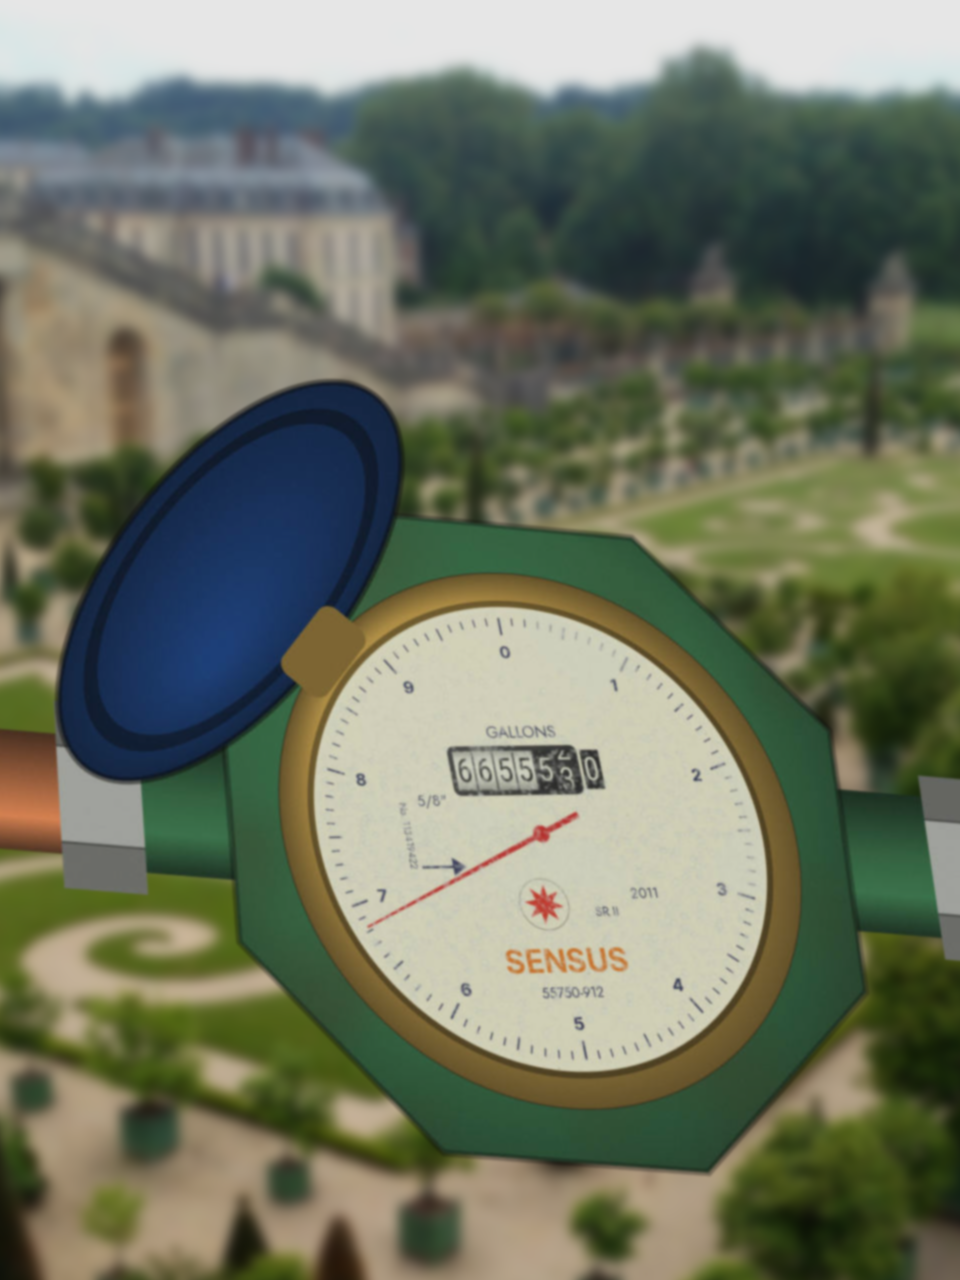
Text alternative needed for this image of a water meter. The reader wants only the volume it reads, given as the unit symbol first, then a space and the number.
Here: gal 6655526.8
